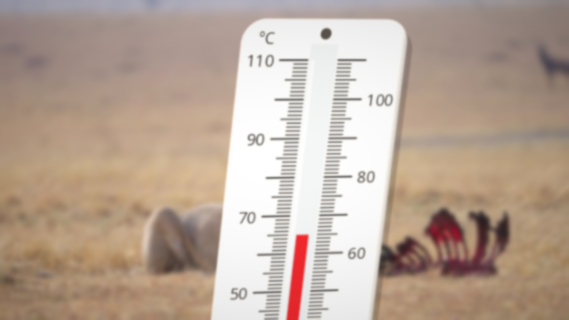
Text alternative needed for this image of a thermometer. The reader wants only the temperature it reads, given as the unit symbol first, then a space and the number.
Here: °C 65
